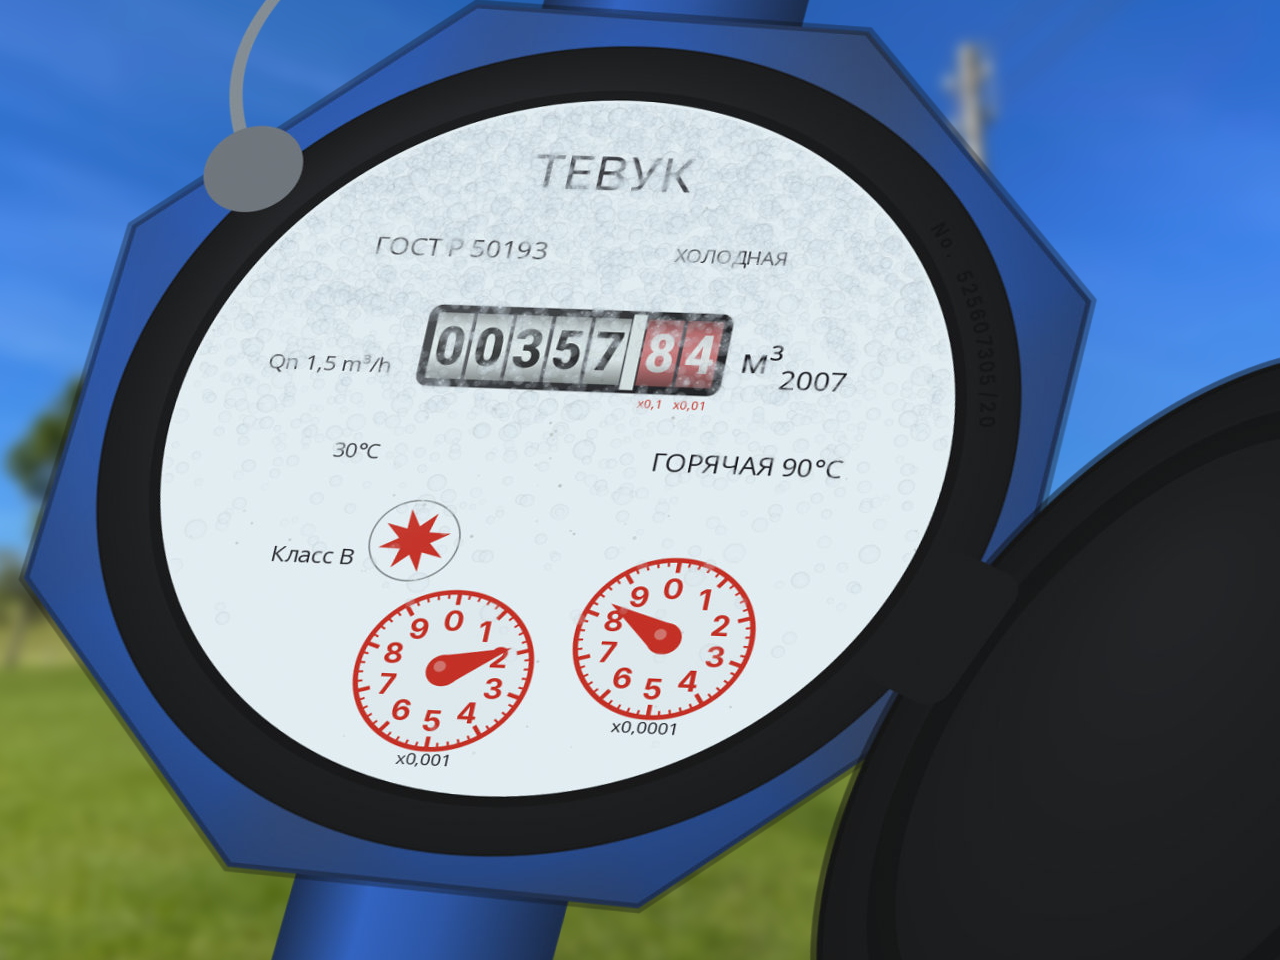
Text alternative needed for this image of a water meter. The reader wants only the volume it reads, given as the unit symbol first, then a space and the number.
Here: m³ 357.8418
